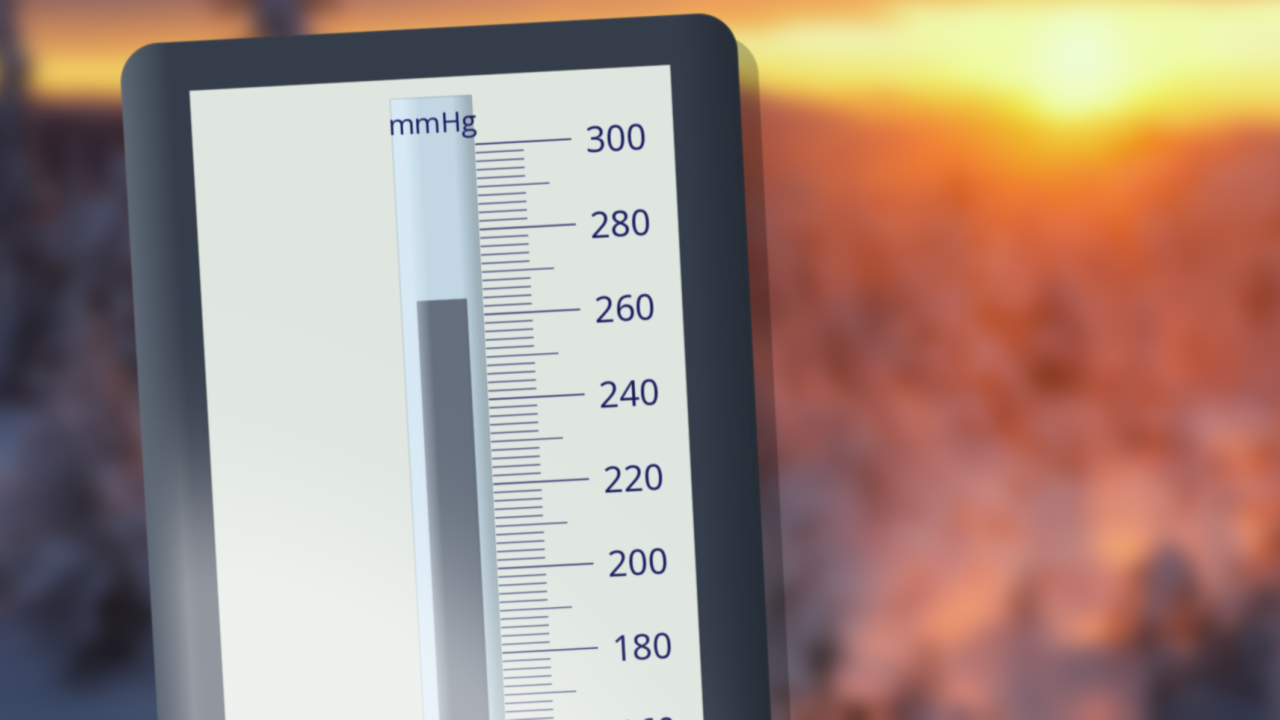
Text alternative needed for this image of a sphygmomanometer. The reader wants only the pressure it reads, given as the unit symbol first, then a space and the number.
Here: mmHg 264
